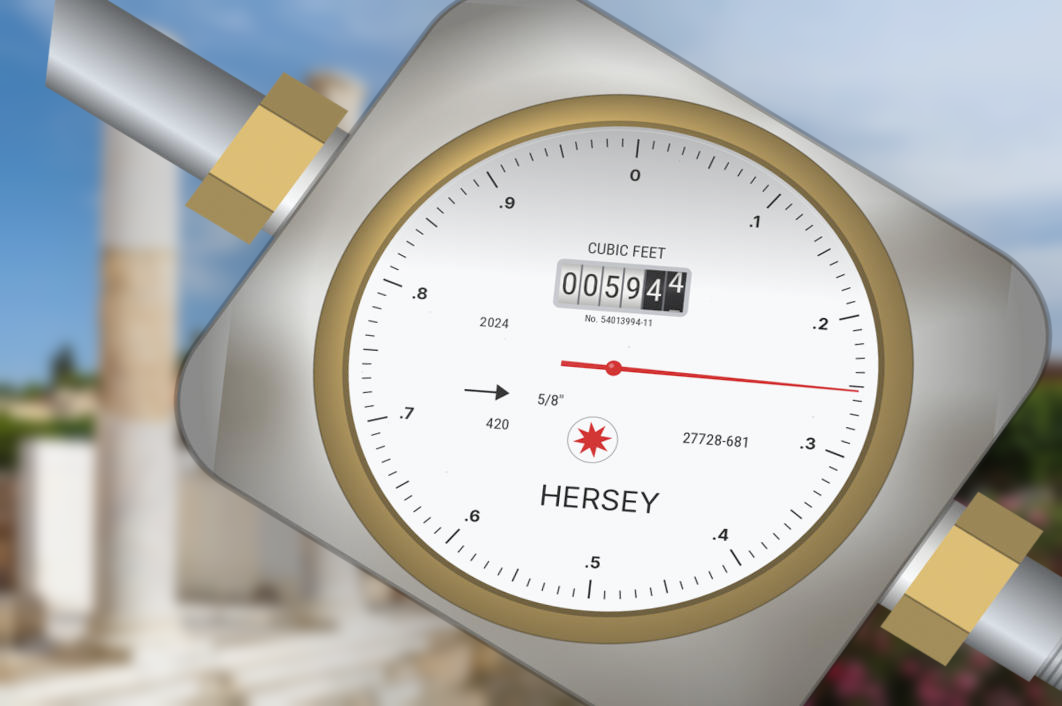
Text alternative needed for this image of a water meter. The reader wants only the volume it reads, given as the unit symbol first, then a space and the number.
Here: ft³ 5944.25
